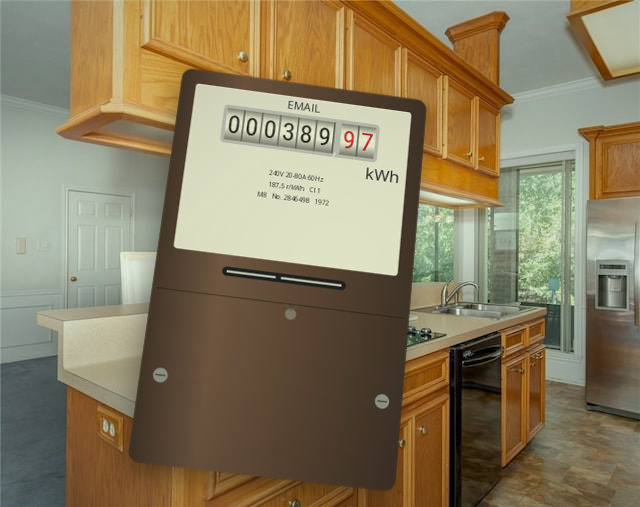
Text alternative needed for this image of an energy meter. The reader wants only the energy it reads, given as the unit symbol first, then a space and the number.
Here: kWh 389.97
